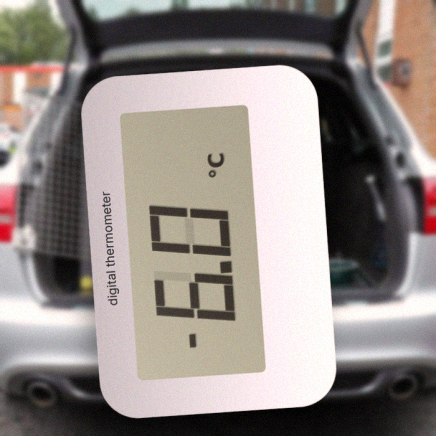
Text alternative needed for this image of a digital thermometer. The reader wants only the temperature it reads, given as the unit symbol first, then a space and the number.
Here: °C -6.0
